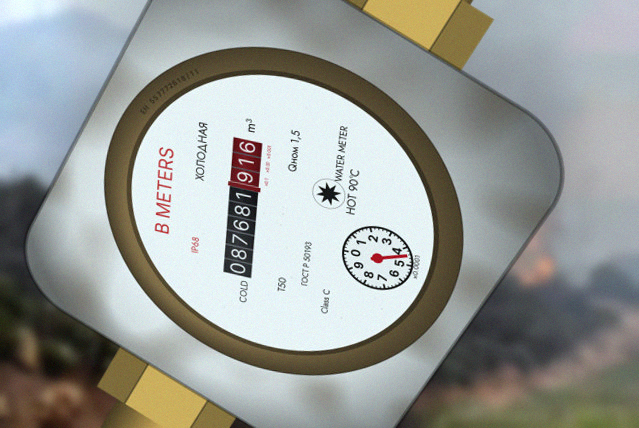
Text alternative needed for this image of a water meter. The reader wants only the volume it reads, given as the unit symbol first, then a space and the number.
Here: m³ 87681.9164
